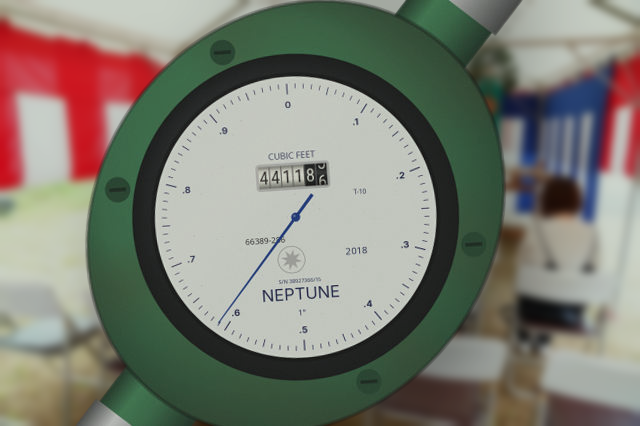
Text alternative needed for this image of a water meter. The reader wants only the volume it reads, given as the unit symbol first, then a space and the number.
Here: ft³ 441185.61
